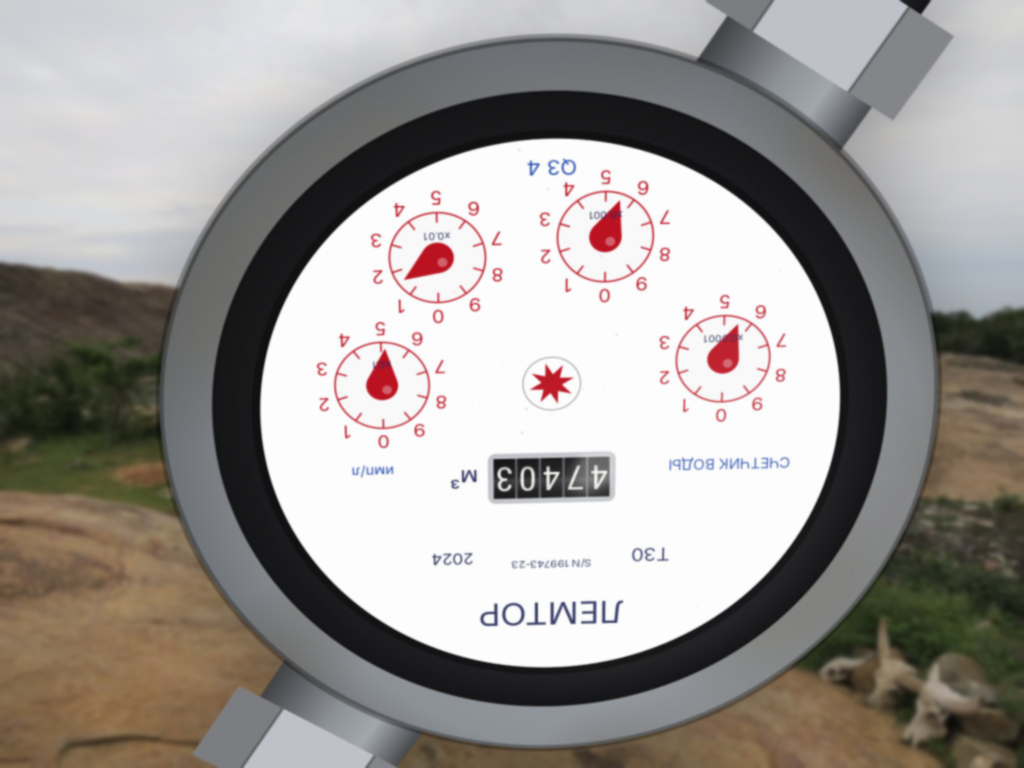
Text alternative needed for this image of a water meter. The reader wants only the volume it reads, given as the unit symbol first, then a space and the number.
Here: m³ 47403.5155
